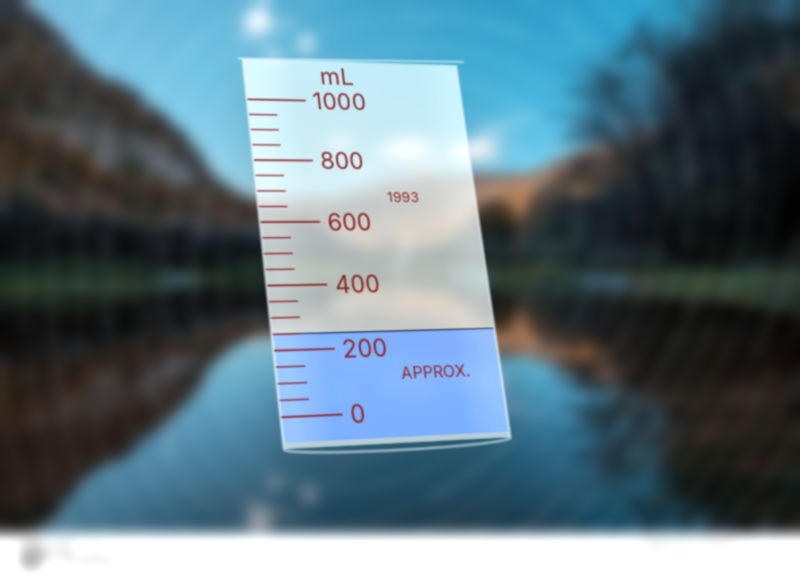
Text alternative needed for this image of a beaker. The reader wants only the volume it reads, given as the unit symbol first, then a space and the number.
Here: mL 250
